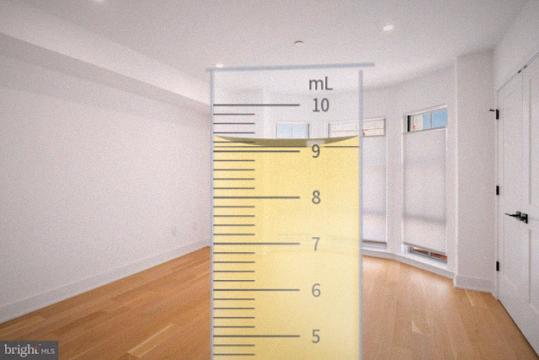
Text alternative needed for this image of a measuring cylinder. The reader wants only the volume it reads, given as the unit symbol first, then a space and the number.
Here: mL 9.1
